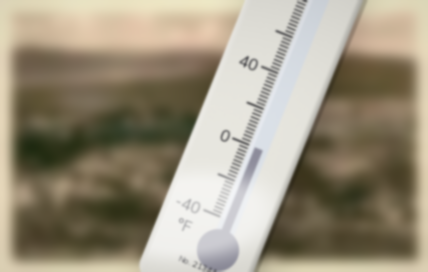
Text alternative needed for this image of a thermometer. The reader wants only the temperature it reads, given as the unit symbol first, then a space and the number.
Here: °F 0
